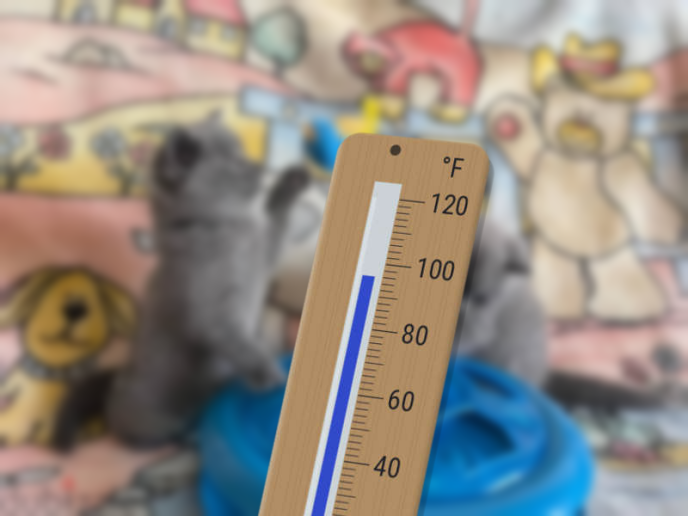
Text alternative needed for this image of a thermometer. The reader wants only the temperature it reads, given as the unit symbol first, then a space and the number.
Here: °F 96
